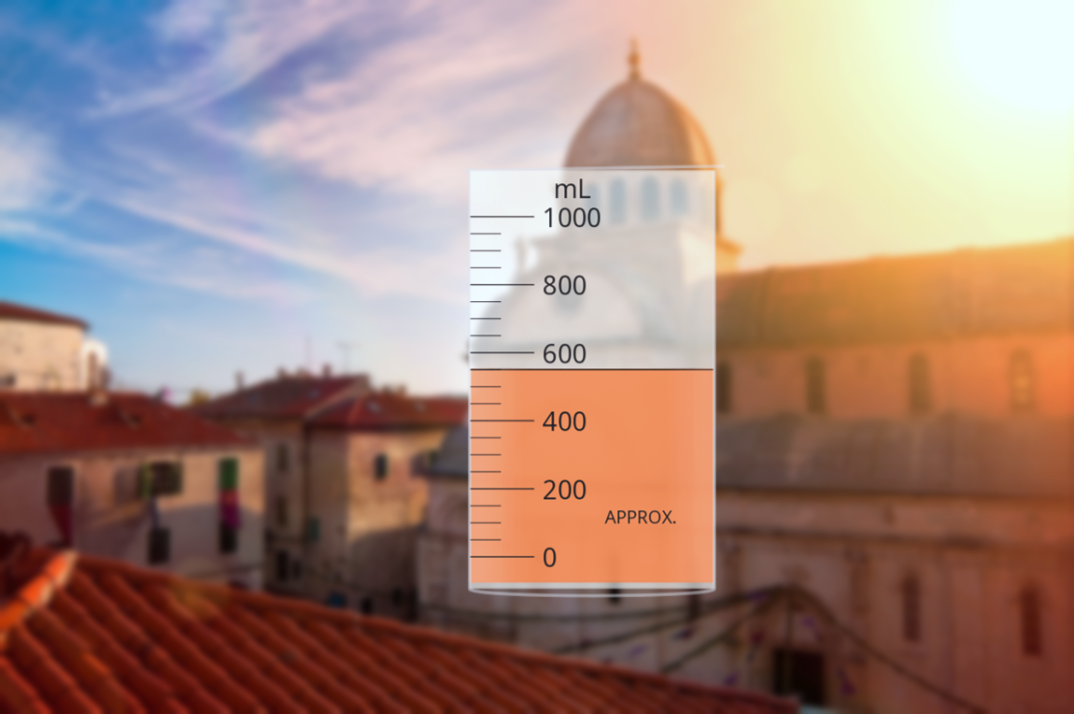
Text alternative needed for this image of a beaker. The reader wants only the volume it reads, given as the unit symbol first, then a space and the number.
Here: mL 550
